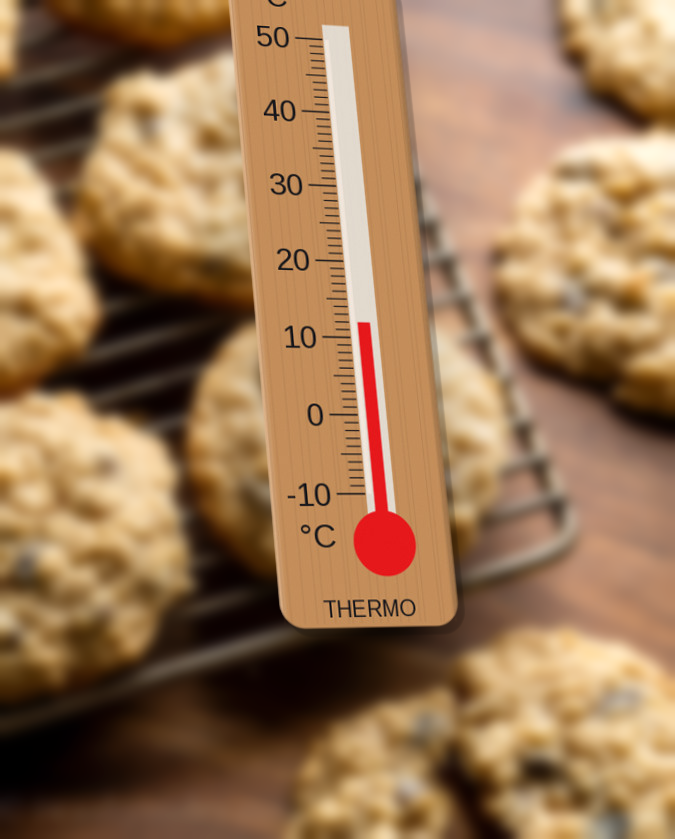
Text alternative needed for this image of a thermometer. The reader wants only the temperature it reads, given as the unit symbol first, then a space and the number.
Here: °C 12
